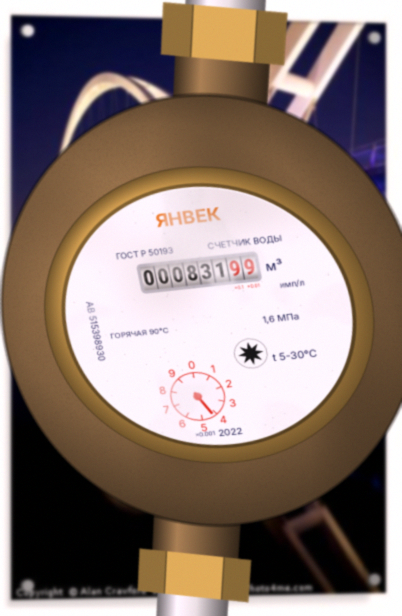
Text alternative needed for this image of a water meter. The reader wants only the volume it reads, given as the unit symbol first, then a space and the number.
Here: m³ 831.994
